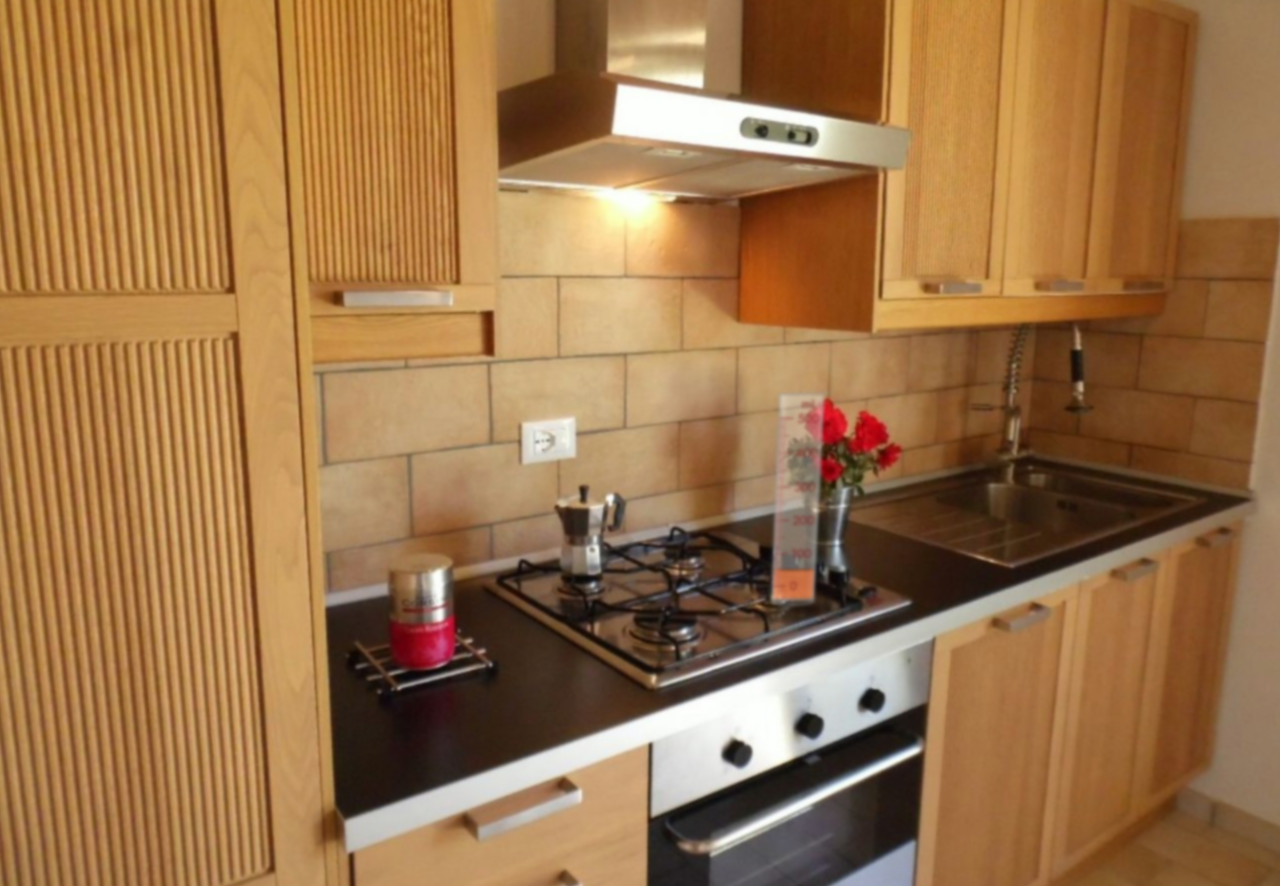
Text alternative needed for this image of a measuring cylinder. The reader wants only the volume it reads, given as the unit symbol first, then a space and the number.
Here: mL 50
